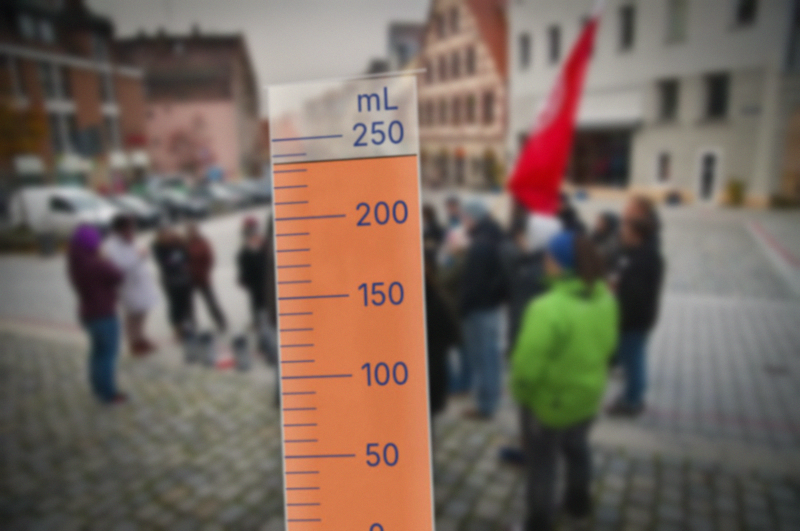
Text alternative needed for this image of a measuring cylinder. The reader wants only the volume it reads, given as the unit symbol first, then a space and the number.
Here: mL 235
